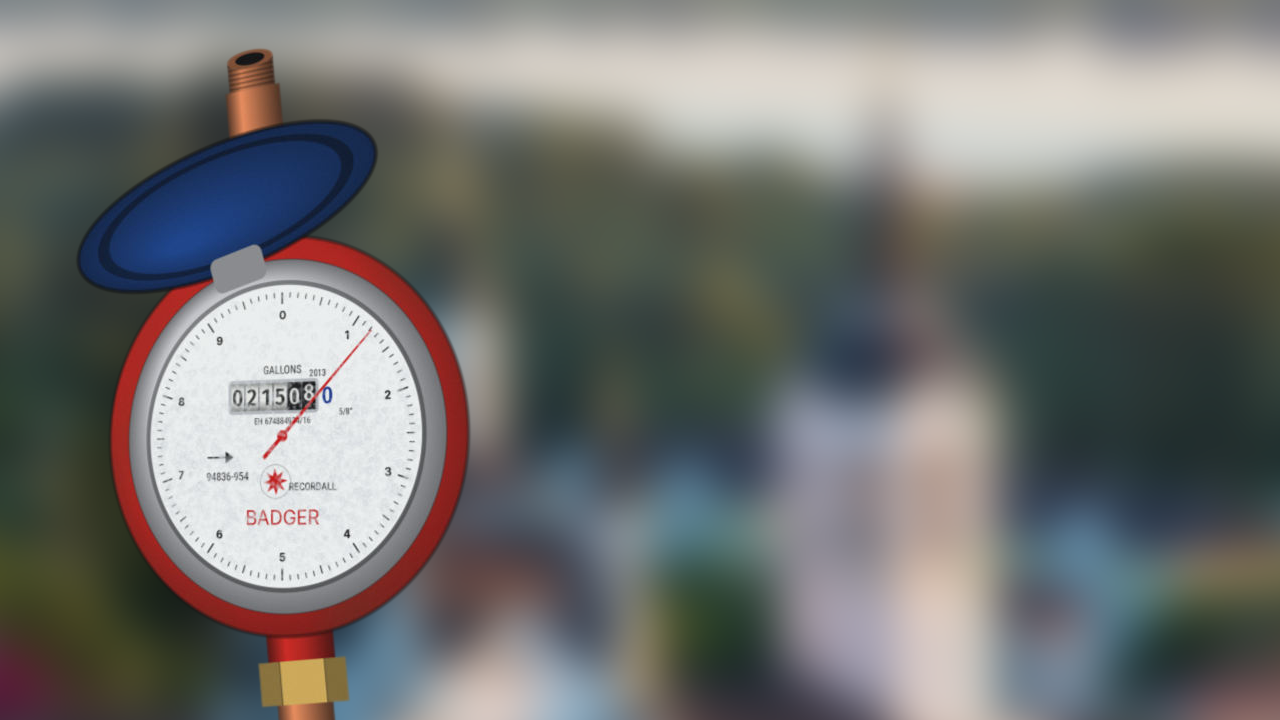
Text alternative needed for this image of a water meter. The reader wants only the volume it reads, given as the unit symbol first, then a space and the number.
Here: gal 215081.2
